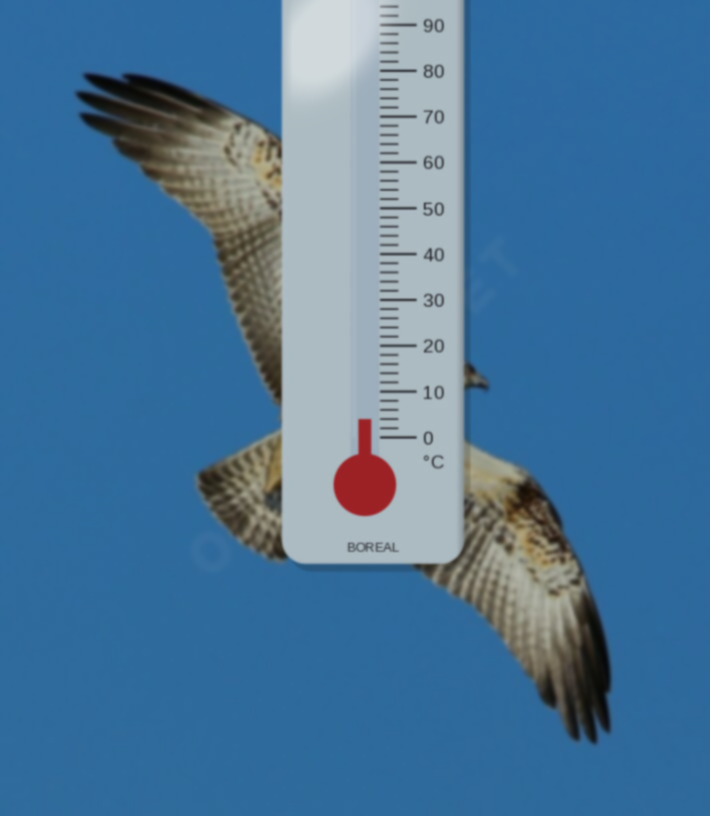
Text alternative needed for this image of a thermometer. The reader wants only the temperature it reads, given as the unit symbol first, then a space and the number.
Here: °C 4
